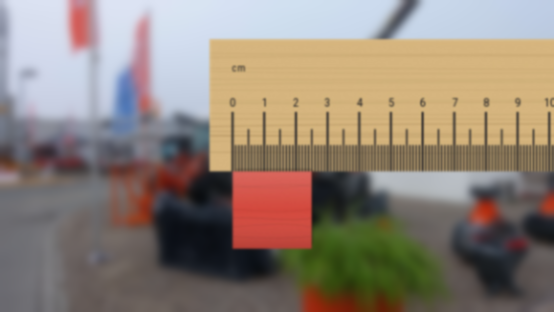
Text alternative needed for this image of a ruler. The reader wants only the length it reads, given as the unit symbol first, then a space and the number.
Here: cm 2.5
